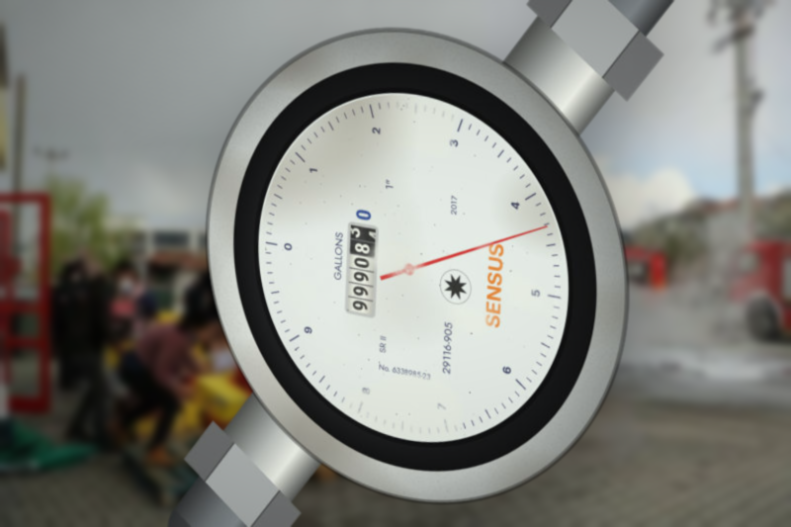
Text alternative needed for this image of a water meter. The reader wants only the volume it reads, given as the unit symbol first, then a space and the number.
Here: gal 9990834.3
